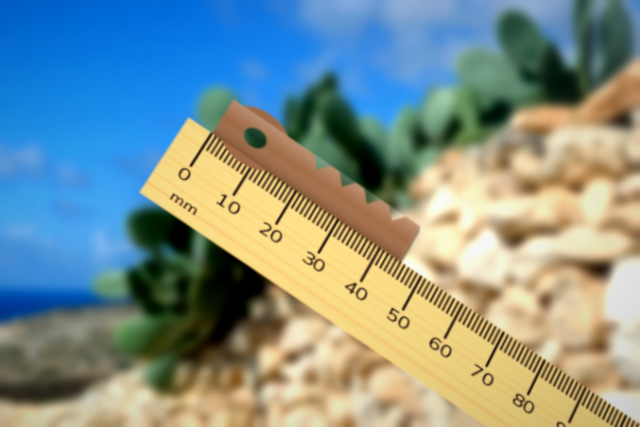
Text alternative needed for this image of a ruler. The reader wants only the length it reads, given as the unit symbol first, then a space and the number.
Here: mm 45
